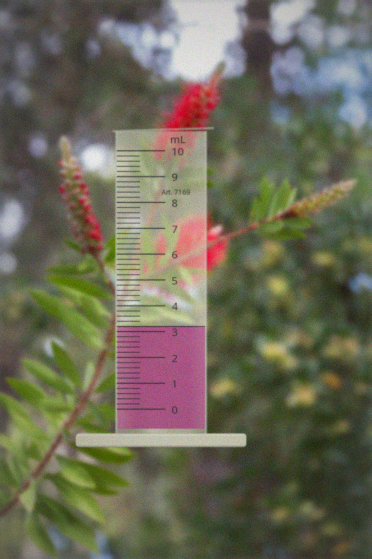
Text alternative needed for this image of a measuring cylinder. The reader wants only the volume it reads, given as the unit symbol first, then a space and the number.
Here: mL 3.2
